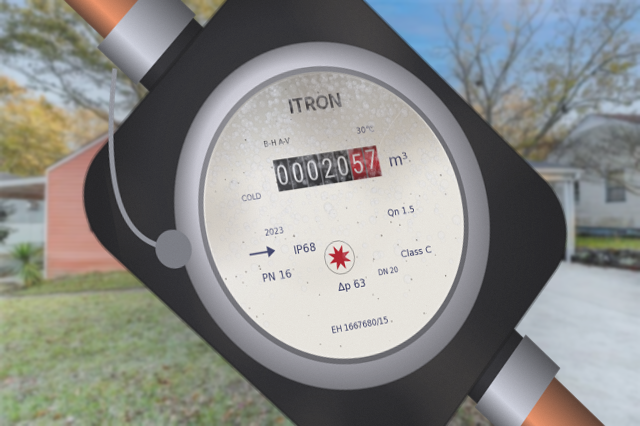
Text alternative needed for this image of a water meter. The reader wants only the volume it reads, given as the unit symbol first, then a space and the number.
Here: m³ 20.57
